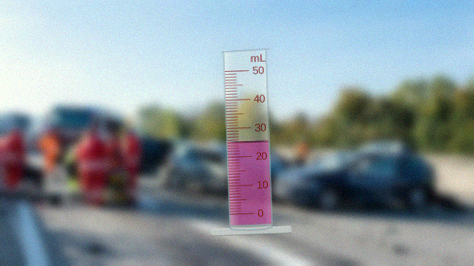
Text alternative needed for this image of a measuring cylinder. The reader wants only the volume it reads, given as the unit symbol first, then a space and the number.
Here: mL 25
